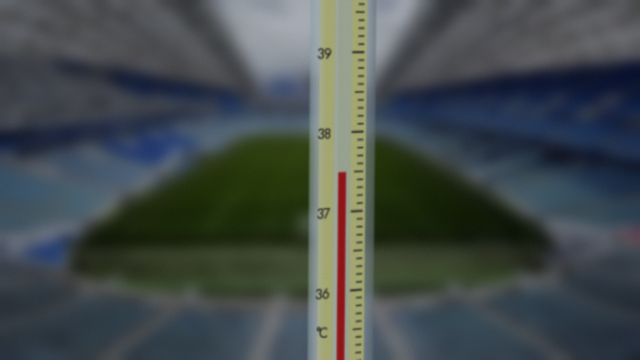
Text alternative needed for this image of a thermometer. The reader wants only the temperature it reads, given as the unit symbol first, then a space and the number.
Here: °C 37.5
